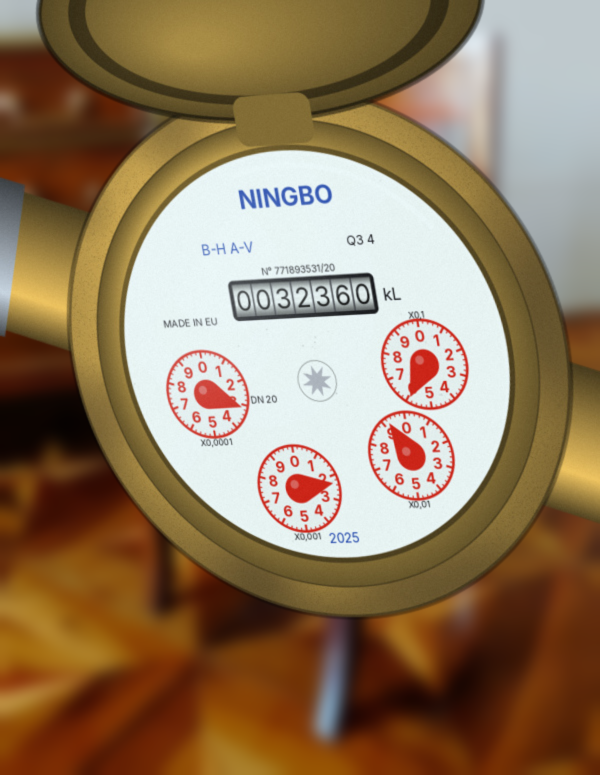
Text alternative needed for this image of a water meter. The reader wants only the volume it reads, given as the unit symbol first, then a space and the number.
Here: kL 32360.5923
